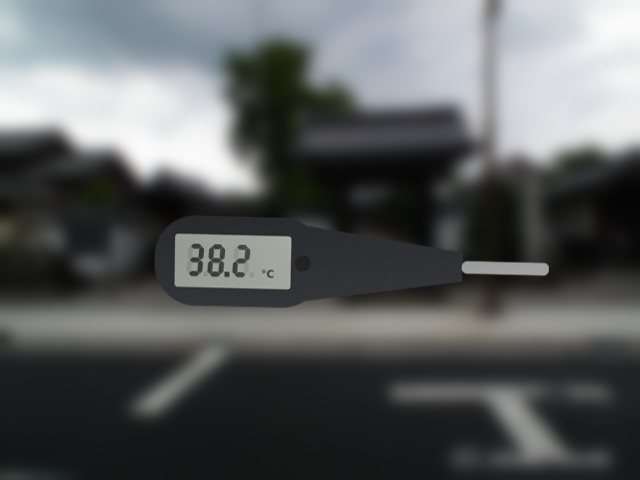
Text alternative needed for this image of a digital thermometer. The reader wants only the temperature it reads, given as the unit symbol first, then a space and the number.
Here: °C 38.2
